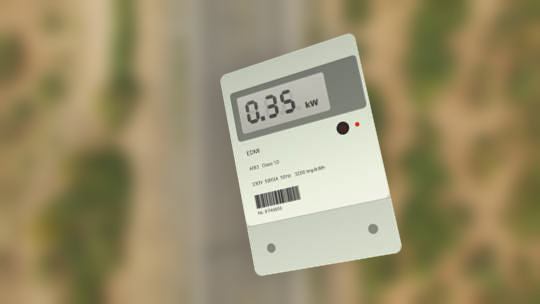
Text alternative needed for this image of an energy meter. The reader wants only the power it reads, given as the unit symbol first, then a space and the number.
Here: kW 0.35
